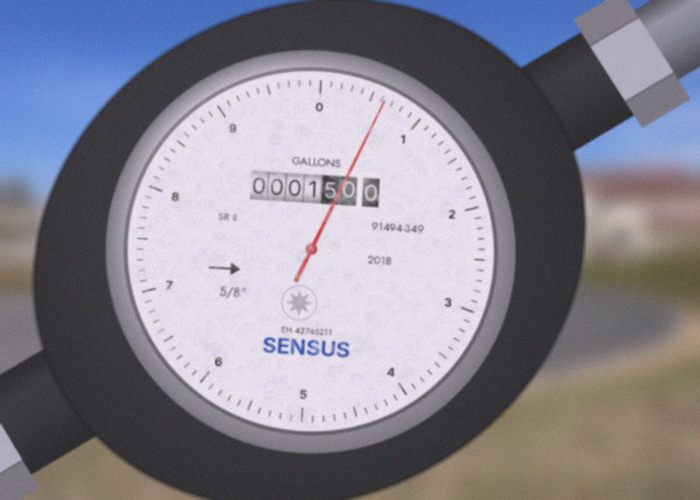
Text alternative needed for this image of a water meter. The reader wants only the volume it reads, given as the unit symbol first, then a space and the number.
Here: gal 1500.6
